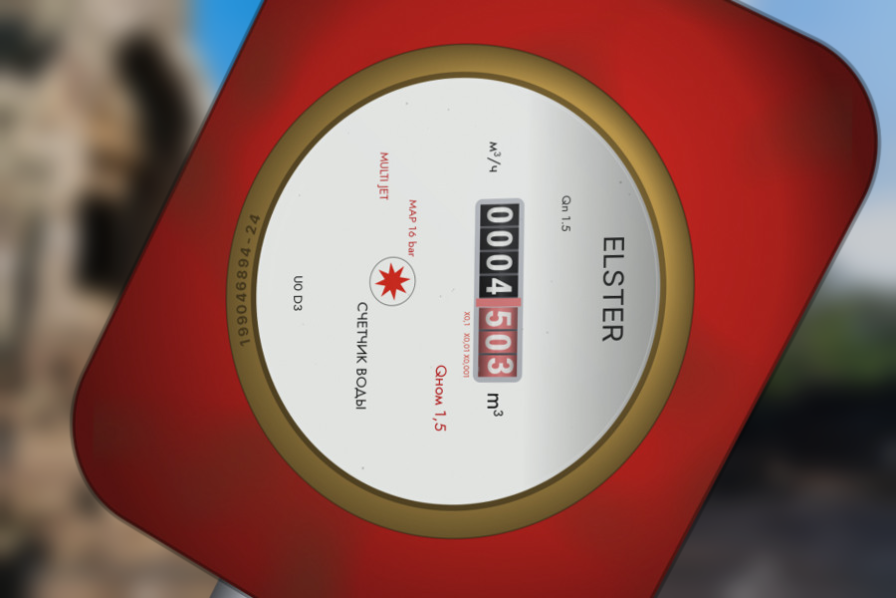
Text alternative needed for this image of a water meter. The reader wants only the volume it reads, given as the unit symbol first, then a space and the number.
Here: m³ 4.503
